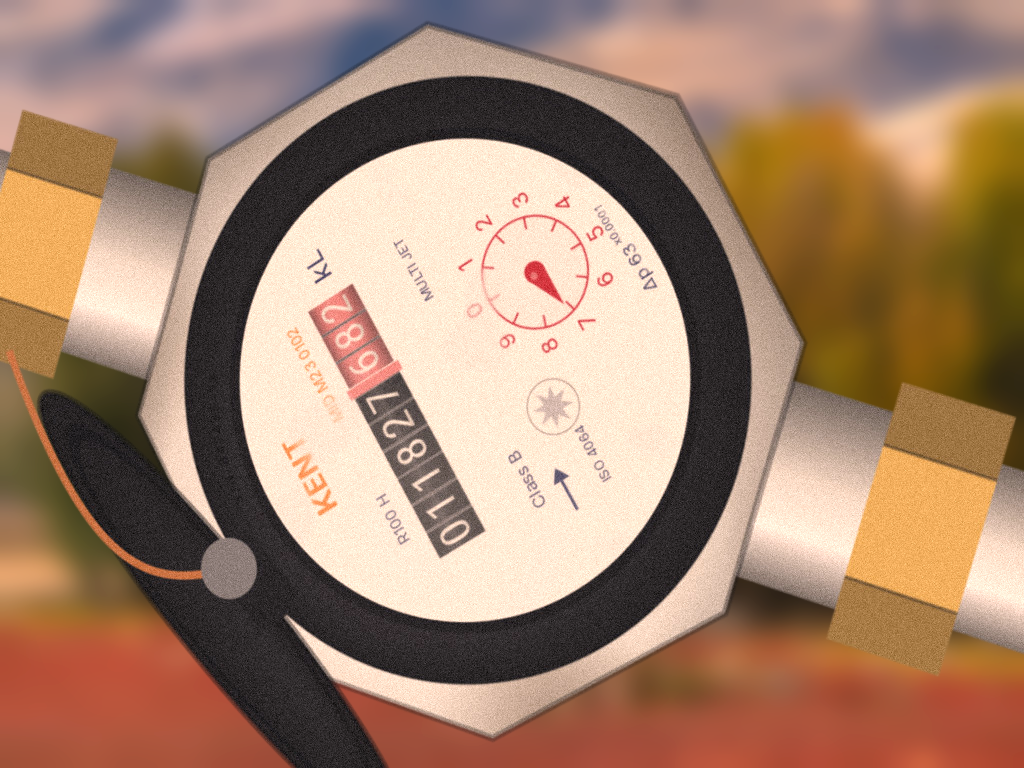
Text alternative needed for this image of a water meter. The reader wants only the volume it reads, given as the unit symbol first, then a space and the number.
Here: kL 11827.6827
